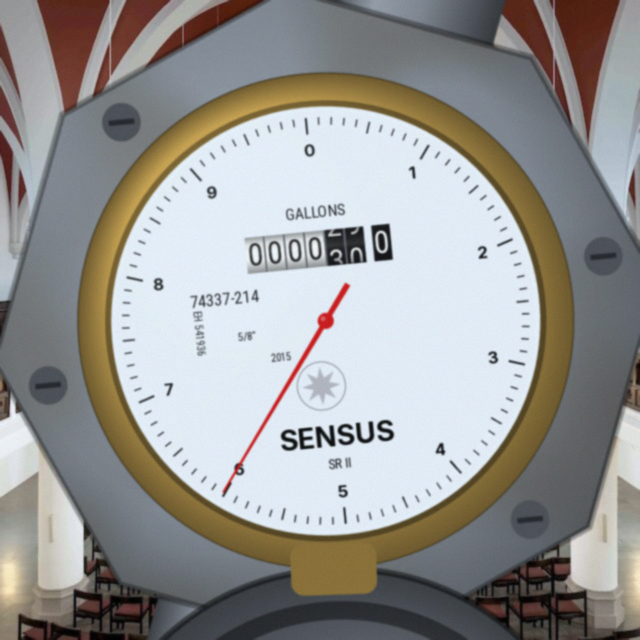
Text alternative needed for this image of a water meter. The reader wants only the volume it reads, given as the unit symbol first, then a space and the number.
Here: gal 296.0
